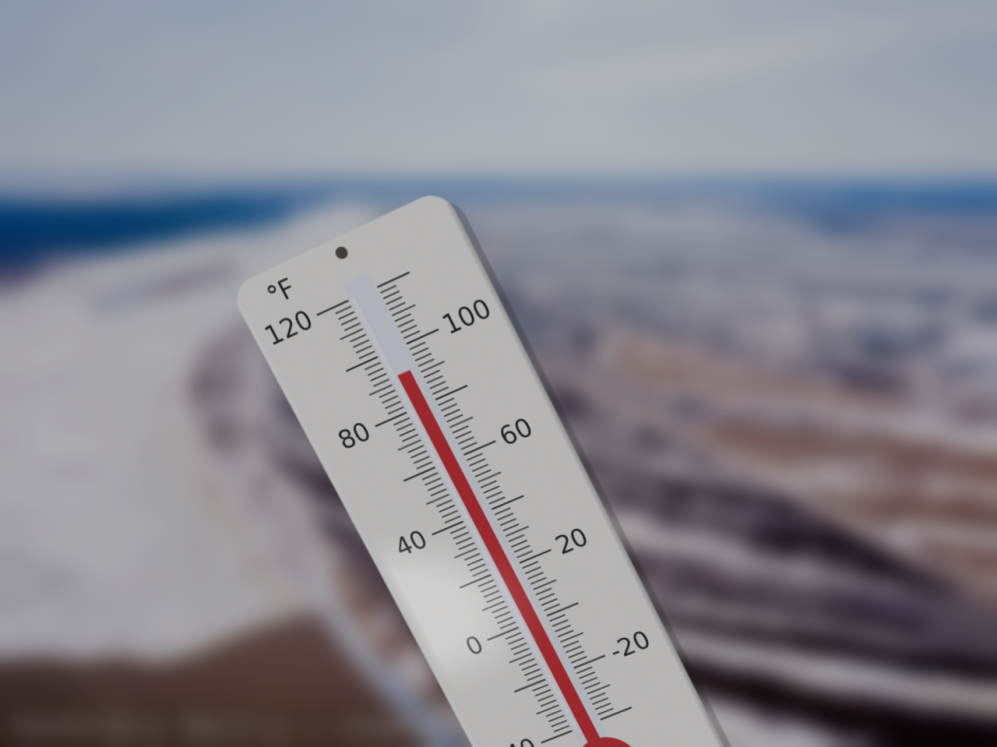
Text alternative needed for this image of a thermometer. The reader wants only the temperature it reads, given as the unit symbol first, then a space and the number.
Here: °F 92
